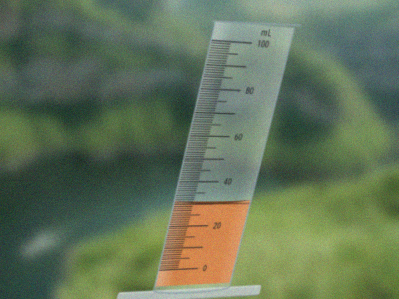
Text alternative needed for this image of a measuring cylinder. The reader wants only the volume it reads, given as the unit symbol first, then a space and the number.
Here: mL 30
